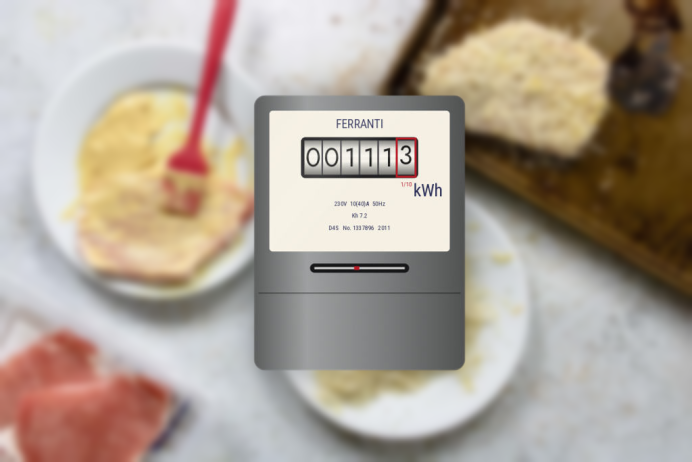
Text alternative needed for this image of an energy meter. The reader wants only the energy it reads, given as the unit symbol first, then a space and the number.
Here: kWh 111.3
